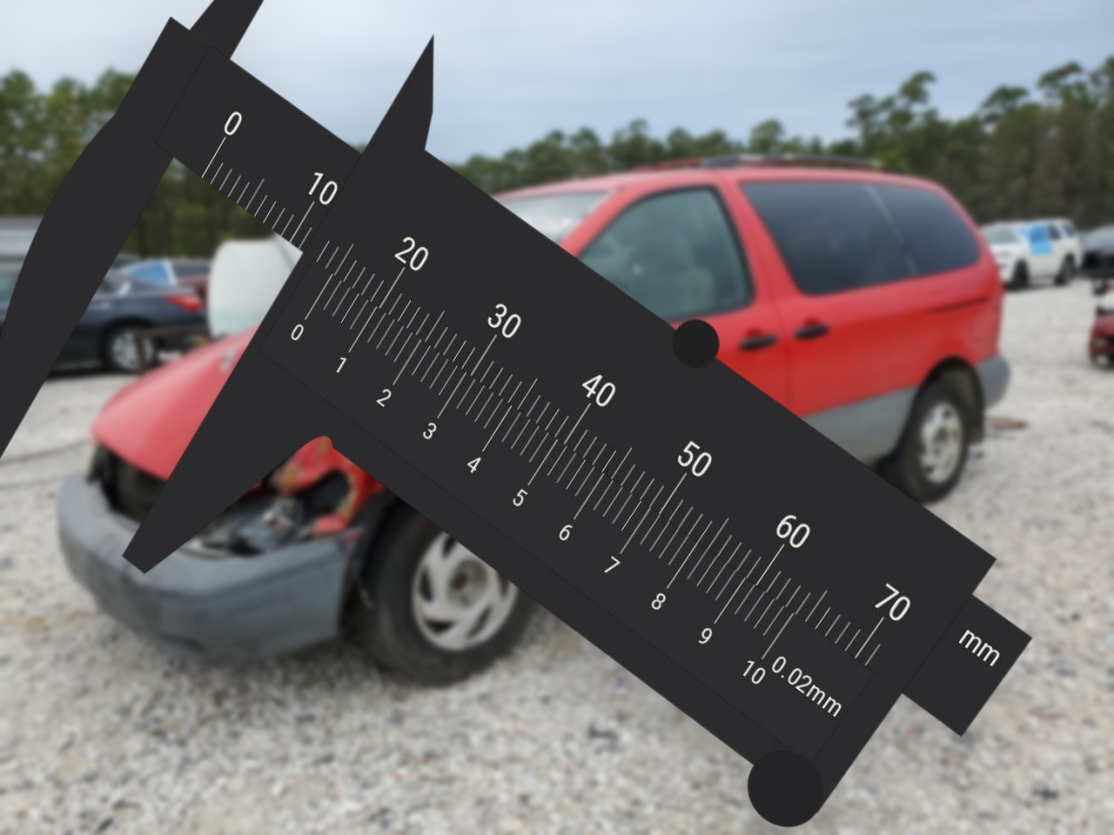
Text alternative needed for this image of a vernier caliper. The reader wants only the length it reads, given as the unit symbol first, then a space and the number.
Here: mm 14.8
